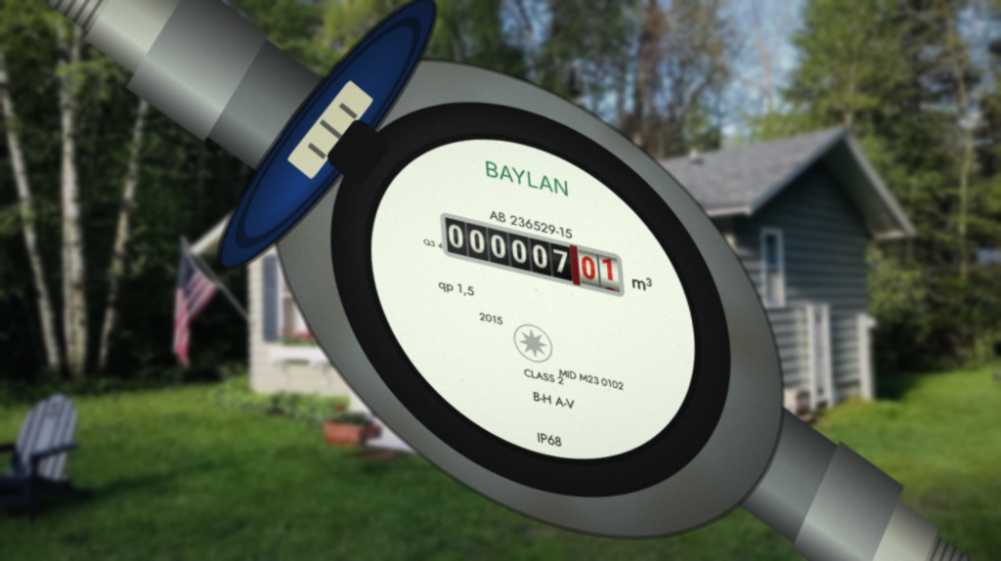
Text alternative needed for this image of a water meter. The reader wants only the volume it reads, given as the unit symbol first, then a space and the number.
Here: m³ 7.01
